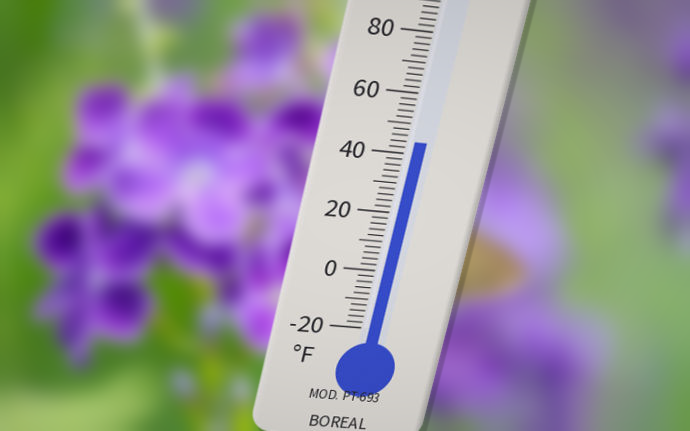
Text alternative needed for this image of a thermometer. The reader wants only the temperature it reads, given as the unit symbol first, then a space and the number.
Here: °F 44
